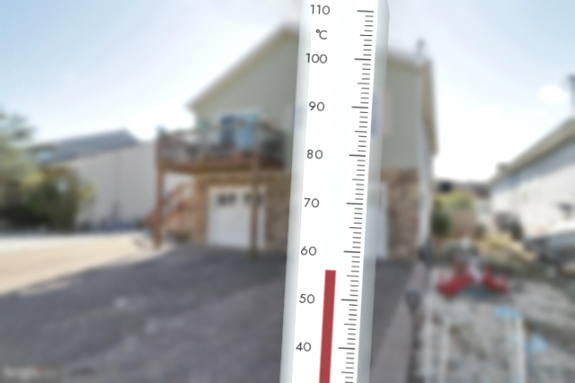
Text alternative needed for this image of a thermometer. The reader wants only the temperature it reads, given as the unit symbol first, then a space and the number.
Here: °C 56
